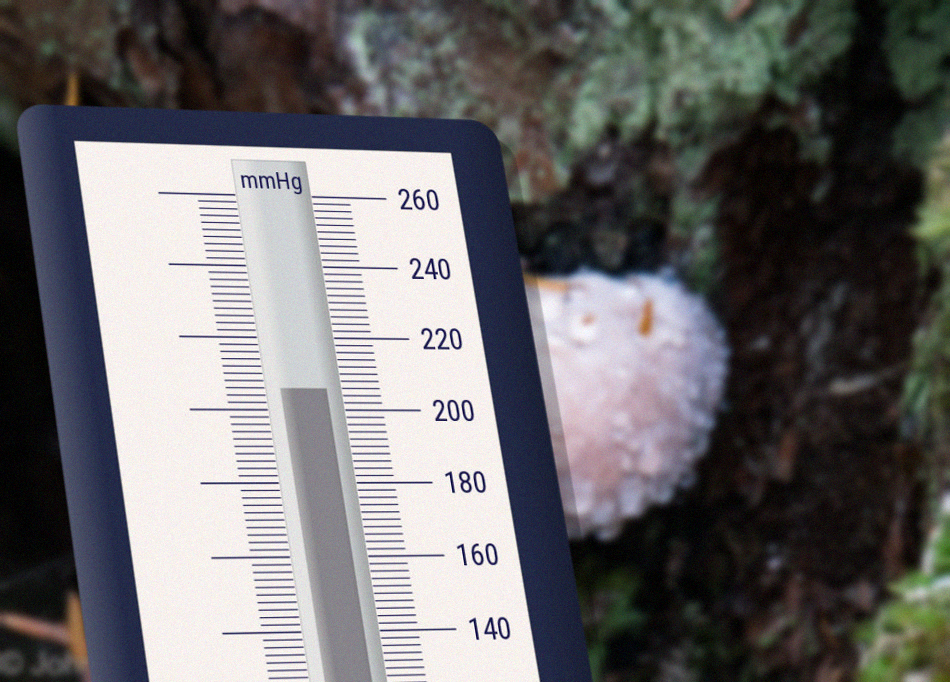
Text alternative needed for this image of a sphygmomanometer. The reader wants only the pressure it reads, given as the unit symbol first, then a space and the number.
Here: mmHg 206
